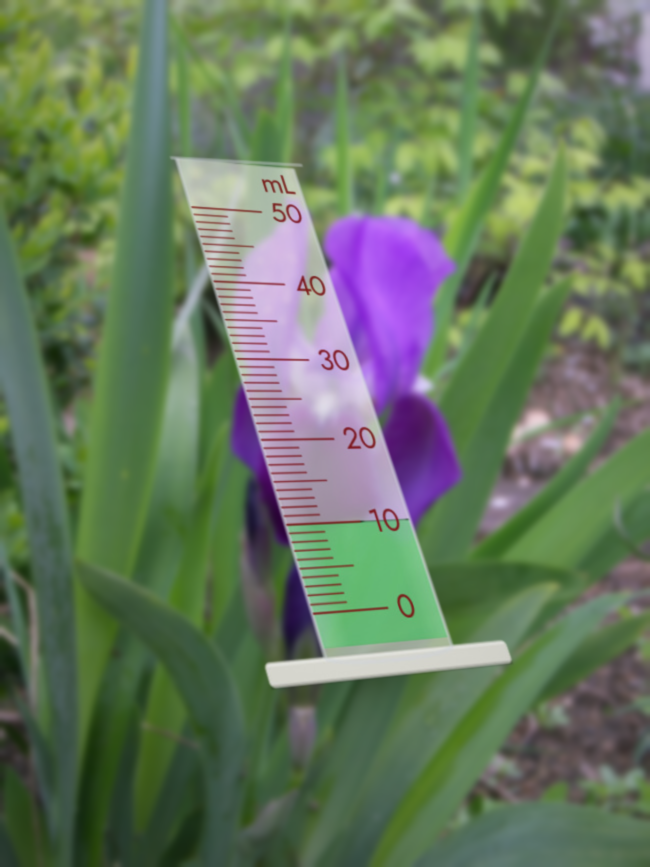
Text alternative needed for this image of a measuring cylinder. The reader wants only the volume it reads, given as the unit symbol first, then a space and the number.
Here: mL 10
